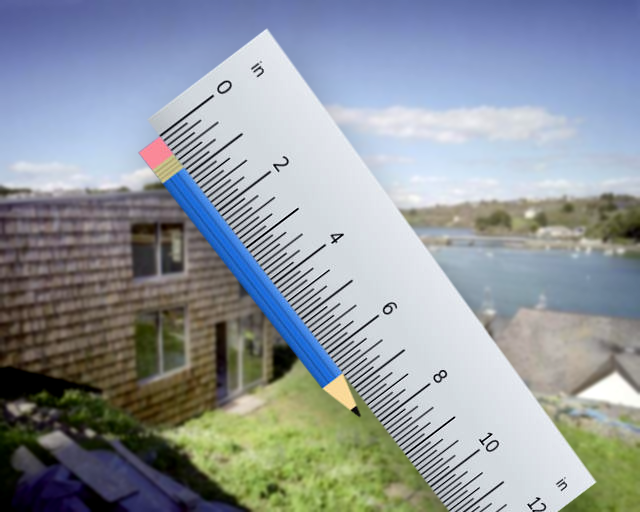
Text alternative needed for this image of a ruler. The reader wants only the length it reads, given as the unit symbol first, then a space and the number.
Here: in 7.625
